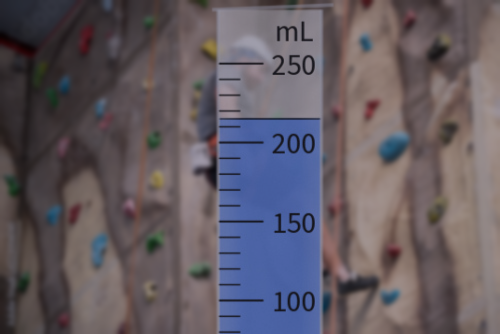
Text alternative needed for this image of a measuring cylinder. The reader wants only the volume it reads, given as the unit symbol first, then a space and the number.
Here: mL 215
